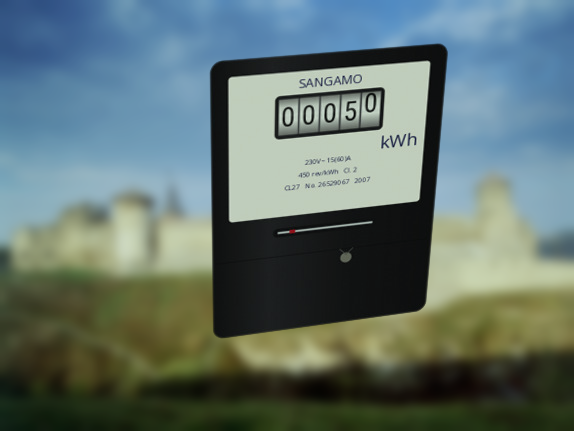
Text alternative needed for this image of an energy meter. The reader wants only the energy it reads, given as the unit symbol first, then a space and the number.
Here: kWh 50
